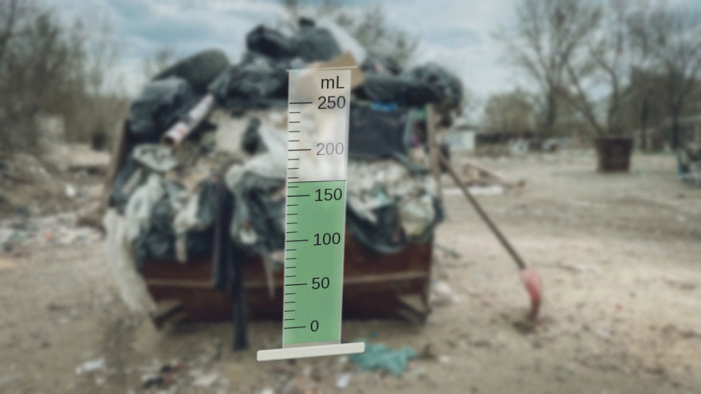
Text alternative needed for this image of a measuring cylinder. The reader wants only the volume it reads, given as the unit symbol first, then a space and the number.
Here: mL 165
